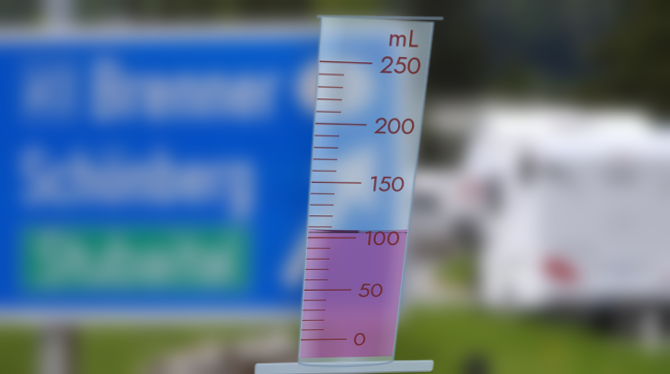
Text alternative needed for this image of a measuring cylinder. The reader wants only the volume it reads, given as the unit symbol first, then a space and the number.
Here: mL 105
